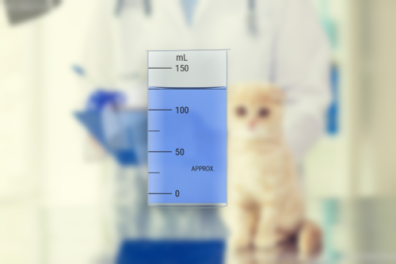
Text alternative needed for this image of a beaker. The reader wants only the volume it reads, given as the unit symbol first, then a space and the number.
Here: mL 125
